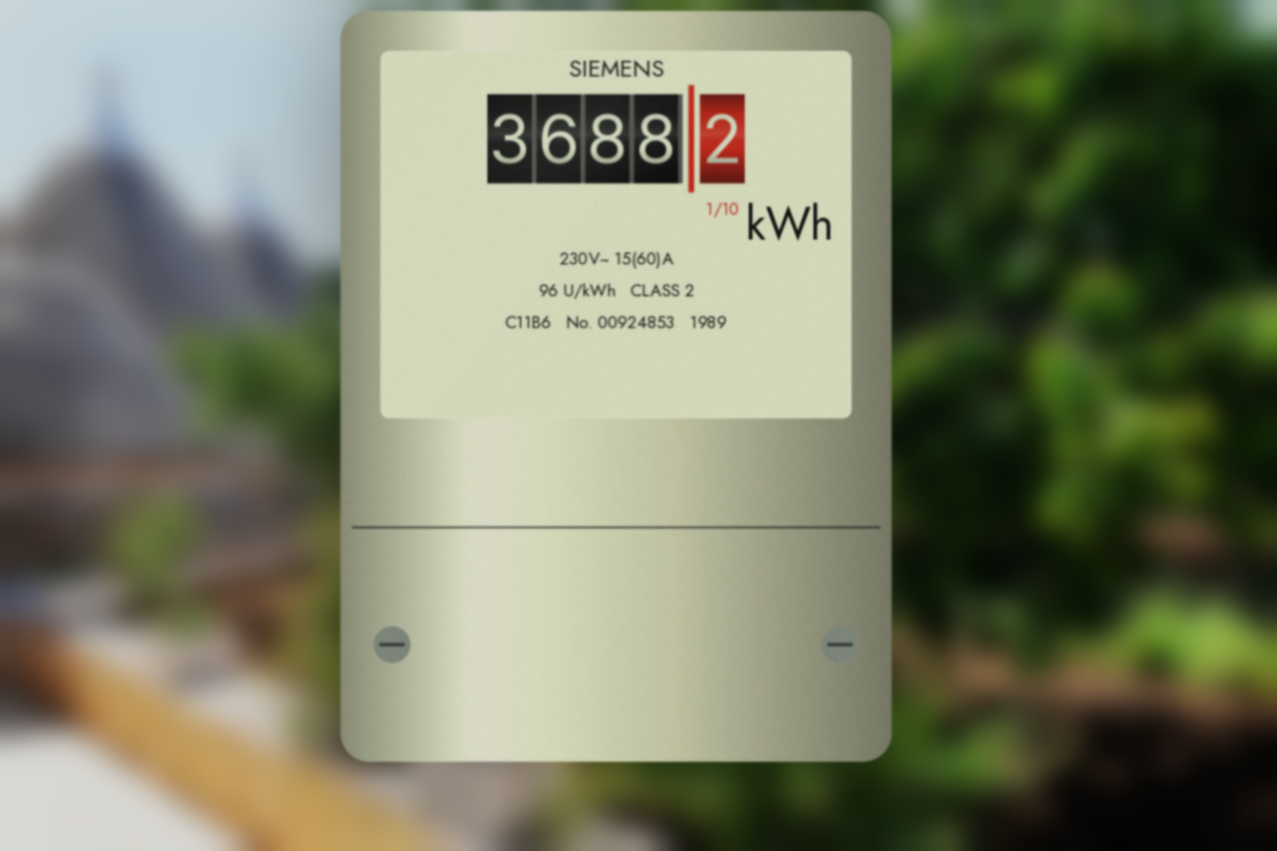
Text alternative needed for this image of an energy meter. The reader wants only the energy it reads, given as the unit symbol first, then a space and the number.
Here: kWh 3688.2
